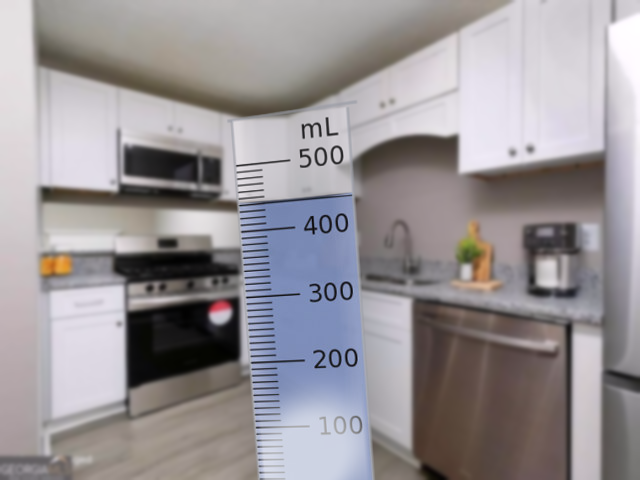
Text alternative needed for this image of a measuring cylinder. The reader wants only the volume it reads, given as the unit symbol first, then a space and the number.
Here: mL 440
